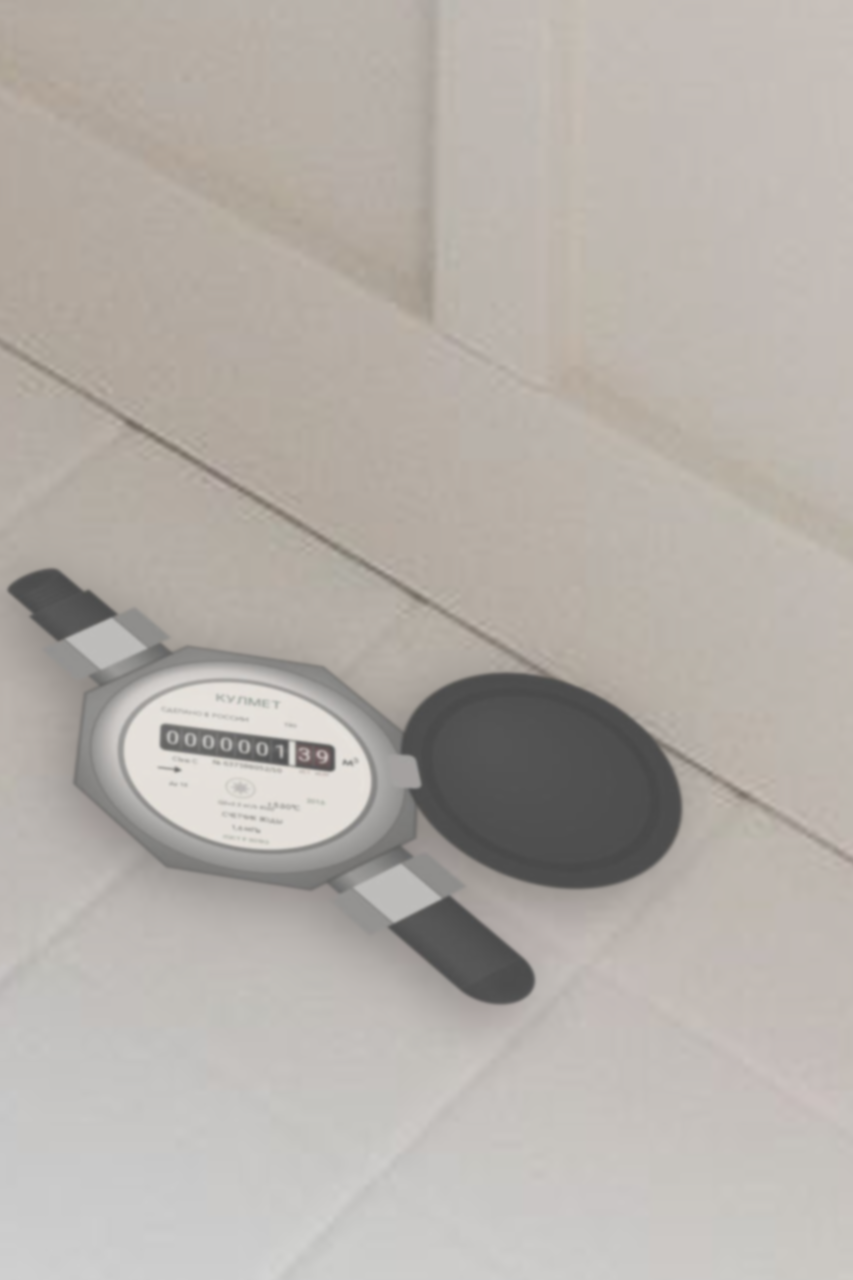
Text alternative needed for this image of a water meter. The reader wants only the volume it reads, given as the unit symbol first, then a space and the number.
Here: m³ 1.39
